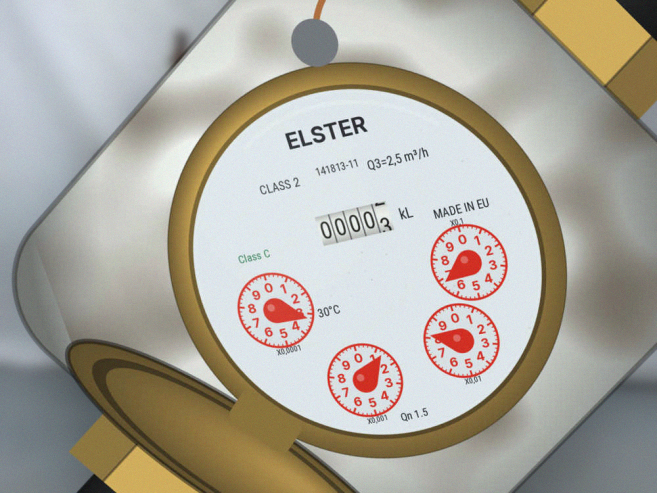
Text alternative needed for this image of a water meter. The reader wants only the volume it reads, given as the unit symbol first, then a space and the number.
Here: kL 2.6813
